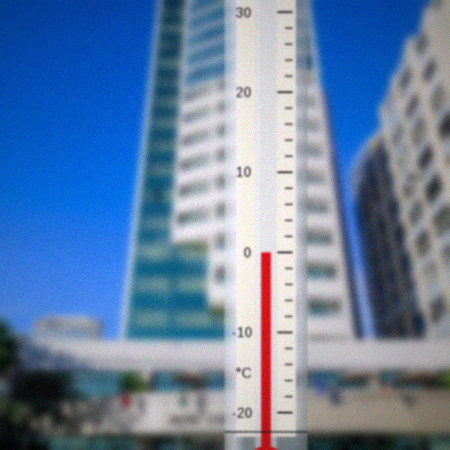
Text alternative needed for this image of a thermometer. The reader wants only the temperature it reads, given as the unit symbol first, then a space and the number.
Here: °C 0
